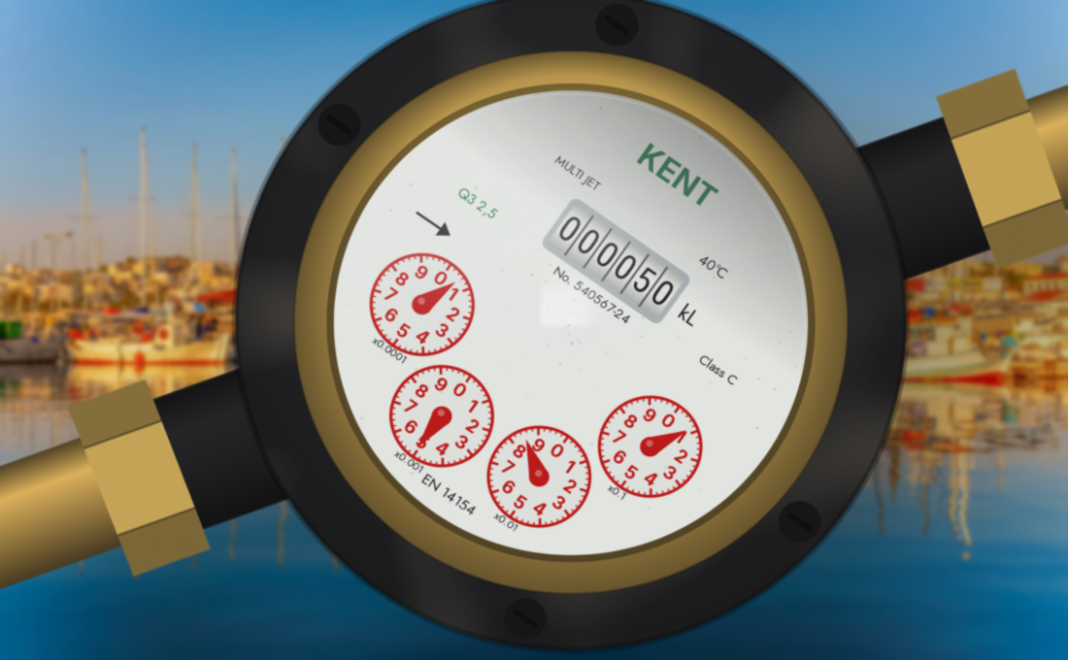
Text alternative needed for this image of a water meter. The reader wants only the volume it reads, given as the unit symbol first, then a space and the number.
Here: kL 50.0850
